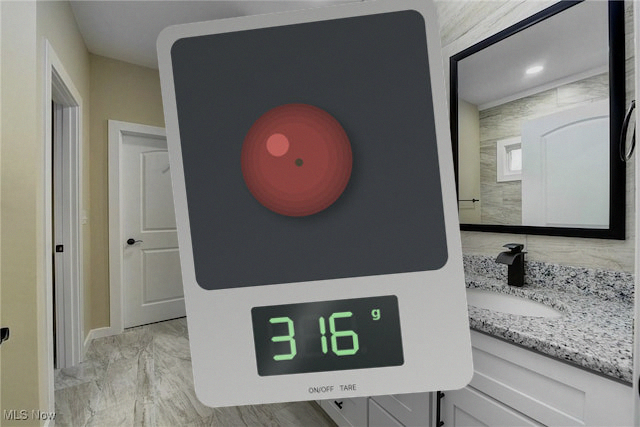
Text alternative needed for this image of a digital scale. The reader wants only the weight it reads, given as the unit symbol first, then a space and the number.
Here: g 316
